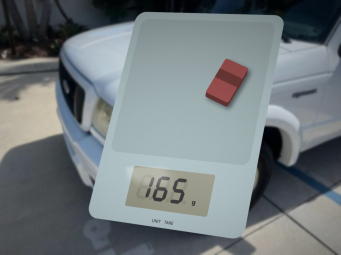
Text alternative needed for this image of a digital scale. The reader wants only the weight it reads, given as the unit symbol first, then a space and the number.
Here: g 165
